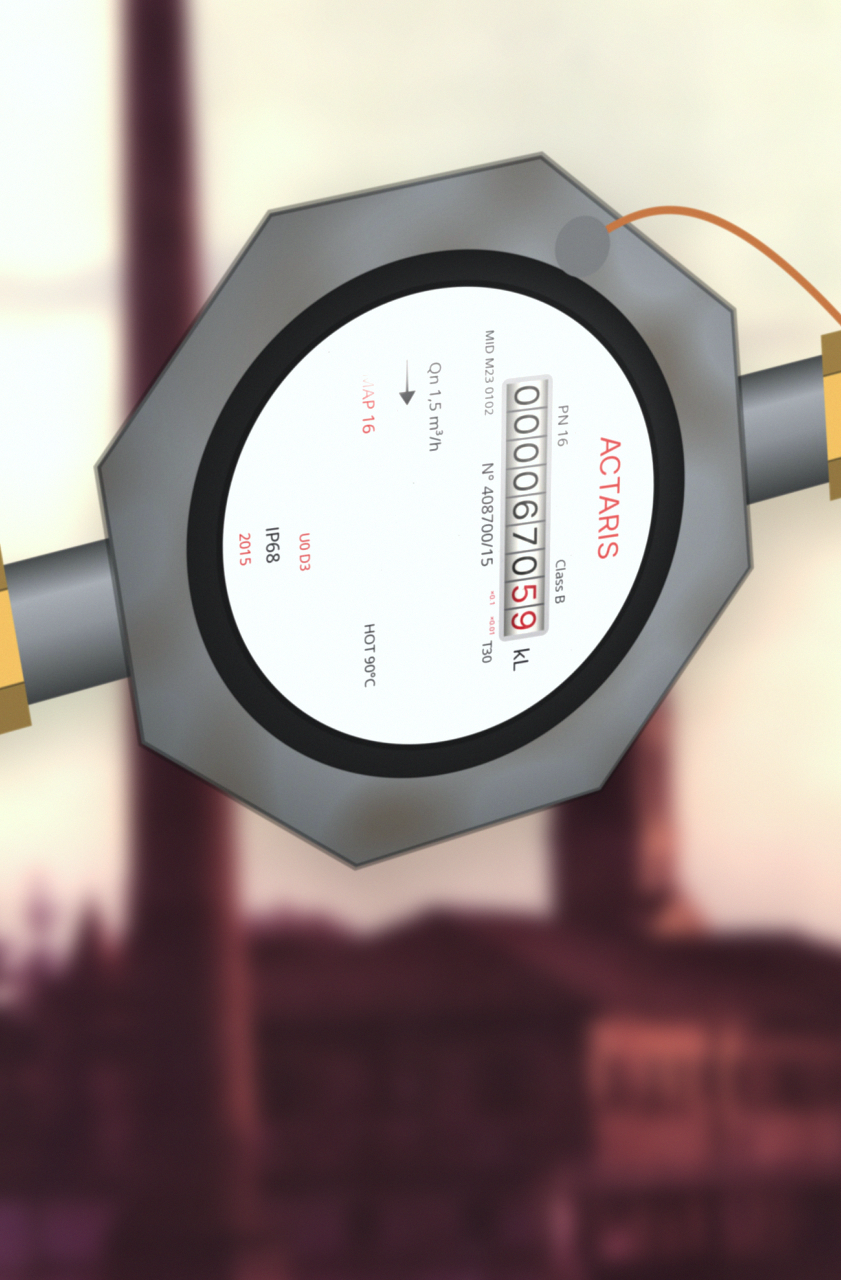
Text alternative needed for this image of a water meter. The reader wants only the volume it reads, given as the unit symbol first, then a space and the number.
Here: kL 670.59
